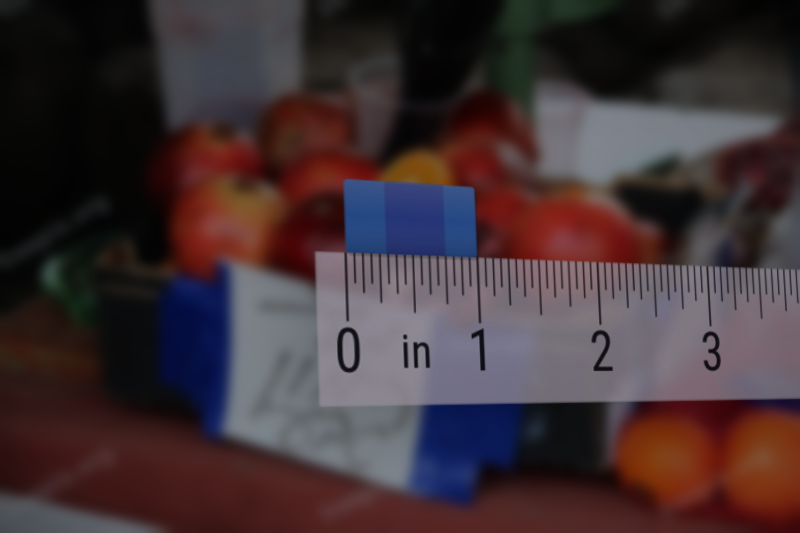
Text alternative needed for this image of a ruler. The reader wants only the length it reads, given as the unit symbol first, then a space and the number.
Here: in 1
